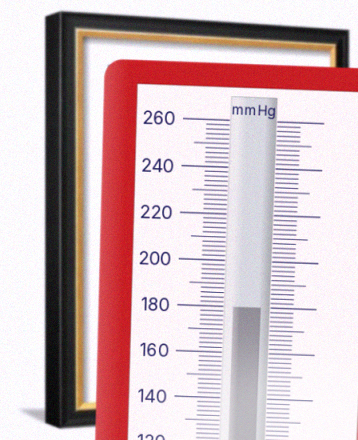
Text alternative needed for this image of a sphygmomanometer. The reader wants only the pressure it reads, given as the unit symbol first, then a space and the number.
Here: mmHg 180
